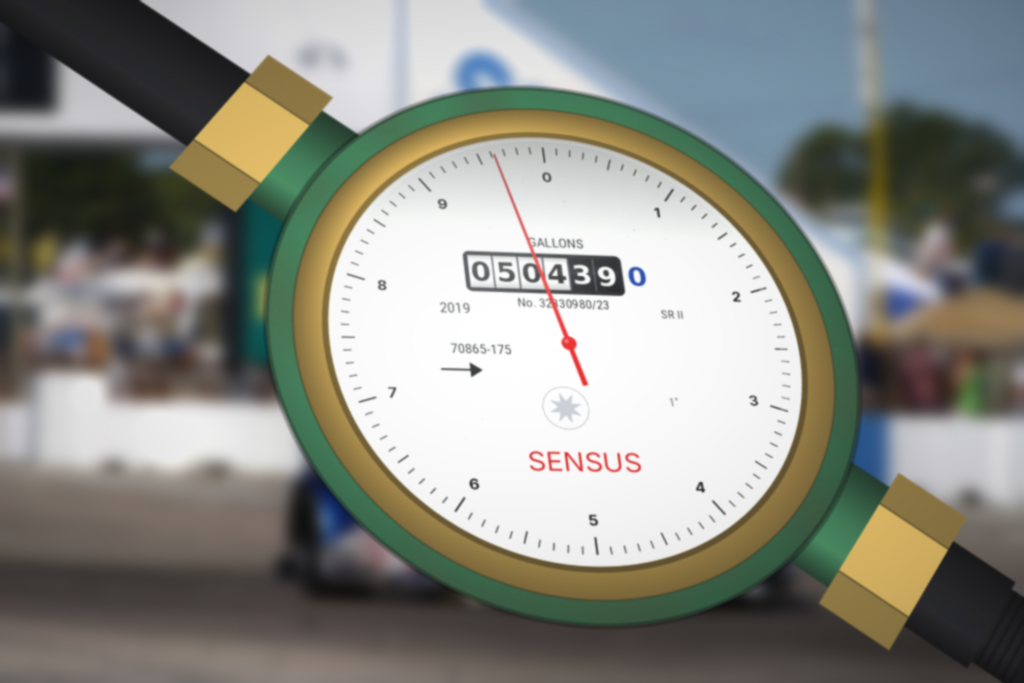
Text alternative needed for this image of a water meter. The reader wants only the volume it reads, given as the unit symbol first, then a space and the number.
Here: gal 504389.6
